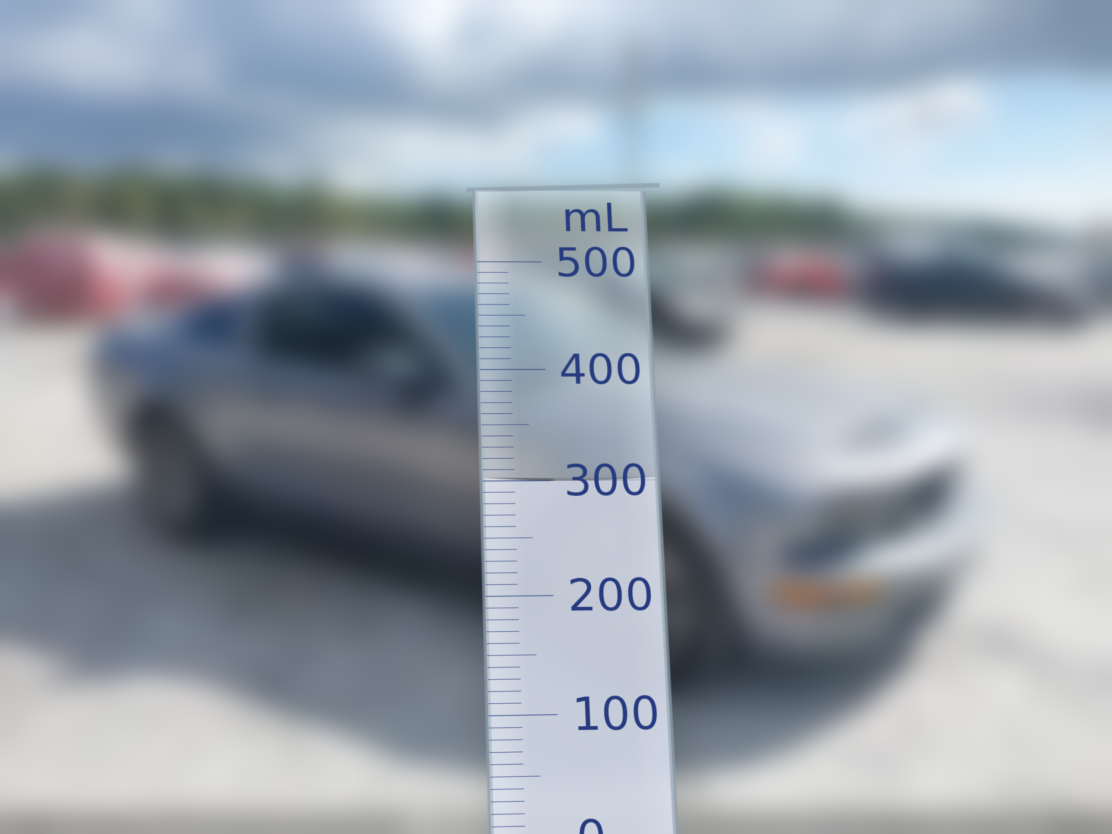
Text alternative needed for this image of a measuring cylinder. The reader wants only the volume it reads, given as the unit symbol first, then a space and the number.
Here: mL 300
